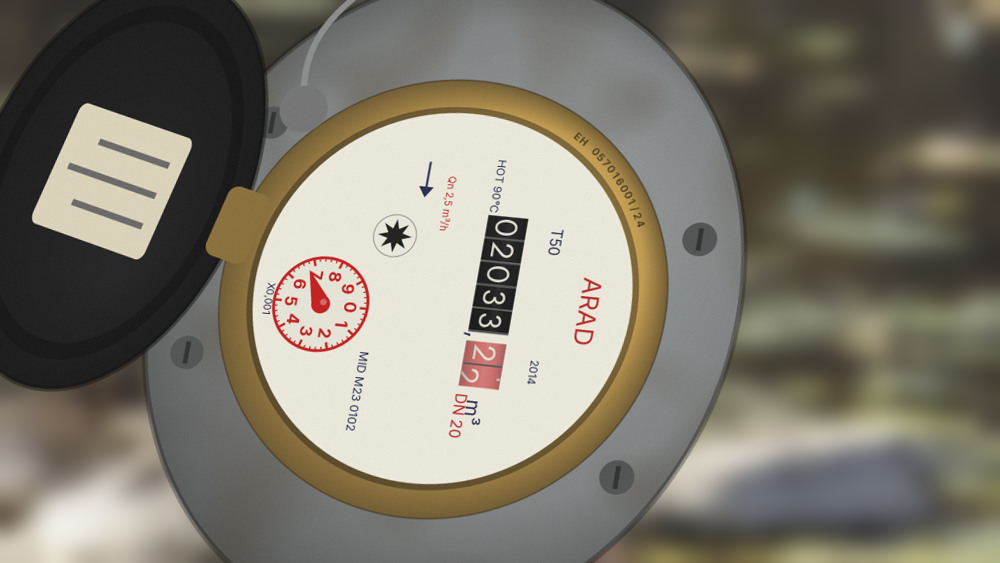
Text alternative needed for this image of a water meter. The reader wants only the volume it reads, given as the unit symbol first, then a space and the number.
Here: m³ 2033.216
